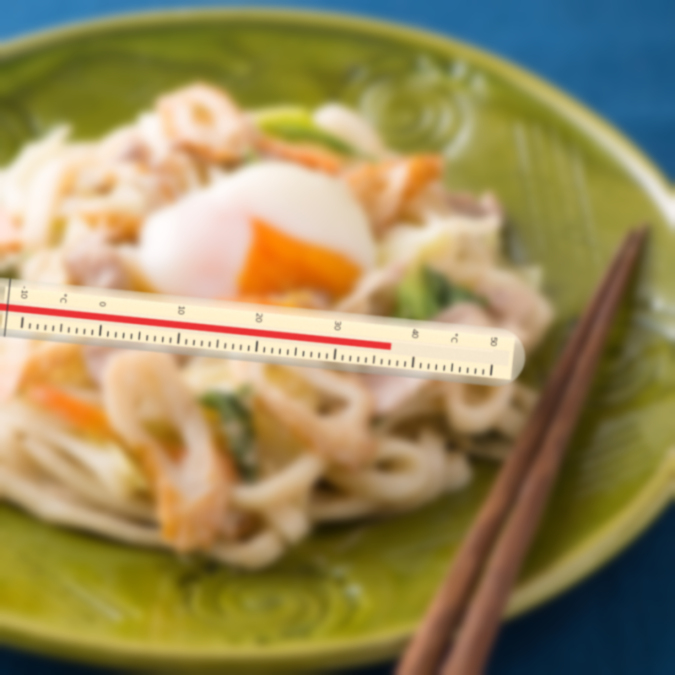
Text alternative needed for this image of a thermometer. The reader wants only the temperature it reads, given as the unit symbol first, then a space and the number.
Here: °C 37
